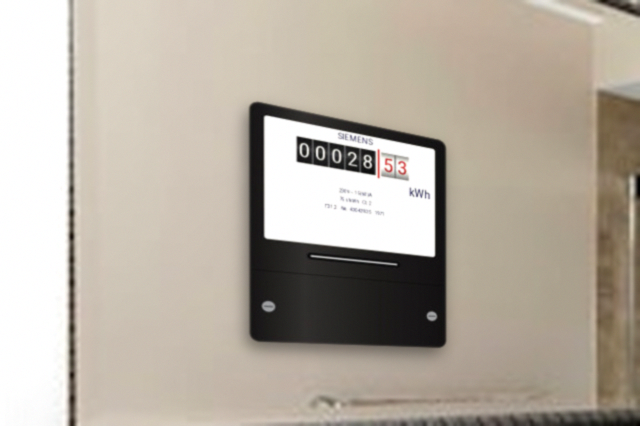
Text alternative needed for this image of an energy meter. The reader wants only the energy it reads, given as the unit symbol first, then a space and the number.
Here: kWh 28.53
